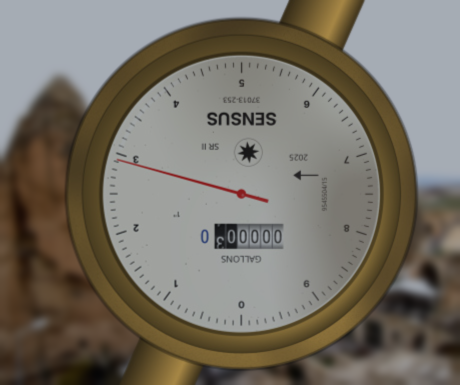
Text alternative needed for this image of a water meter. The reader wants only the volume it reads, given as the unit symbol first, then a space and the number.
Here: gal 32.9
